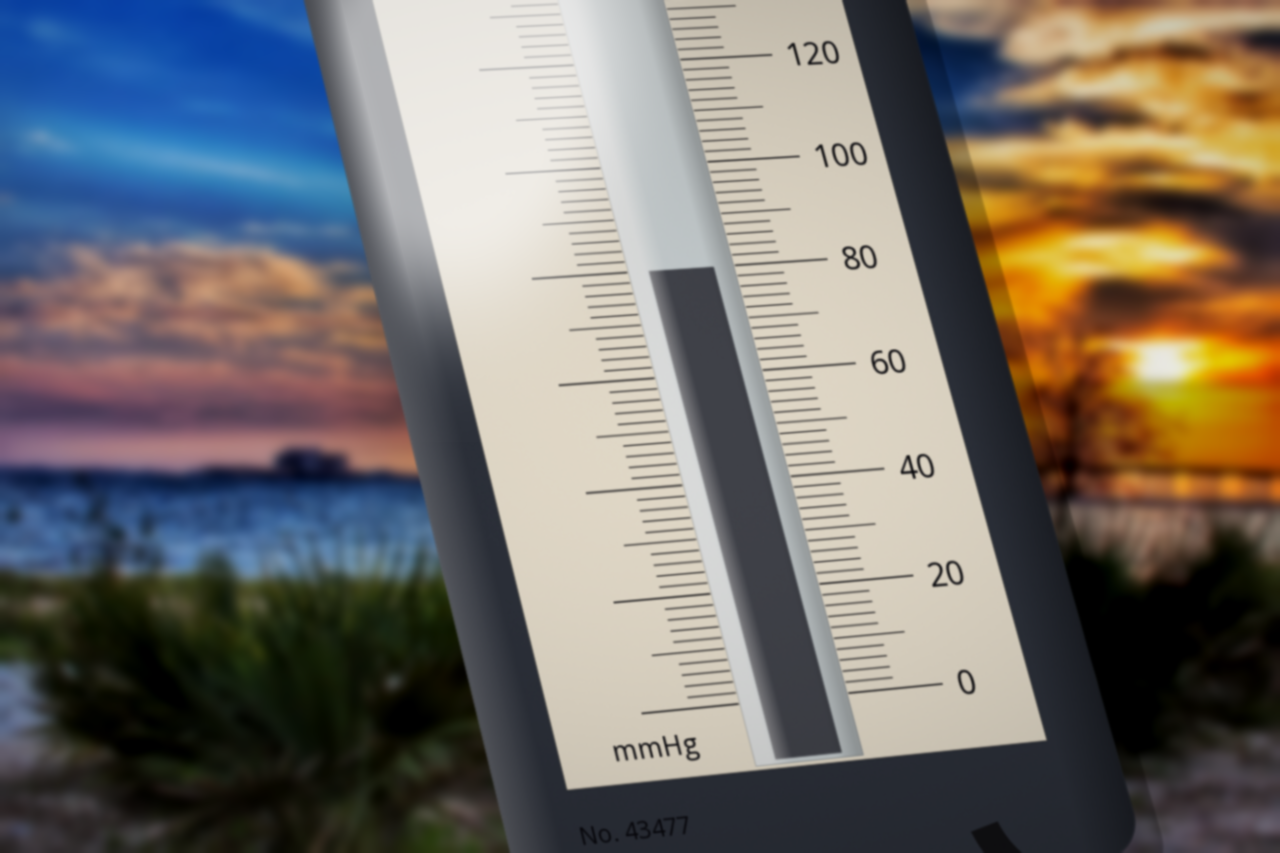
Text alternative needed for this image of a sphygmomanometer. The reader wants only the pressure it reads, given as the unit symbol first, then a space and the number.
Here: mmHg 80
